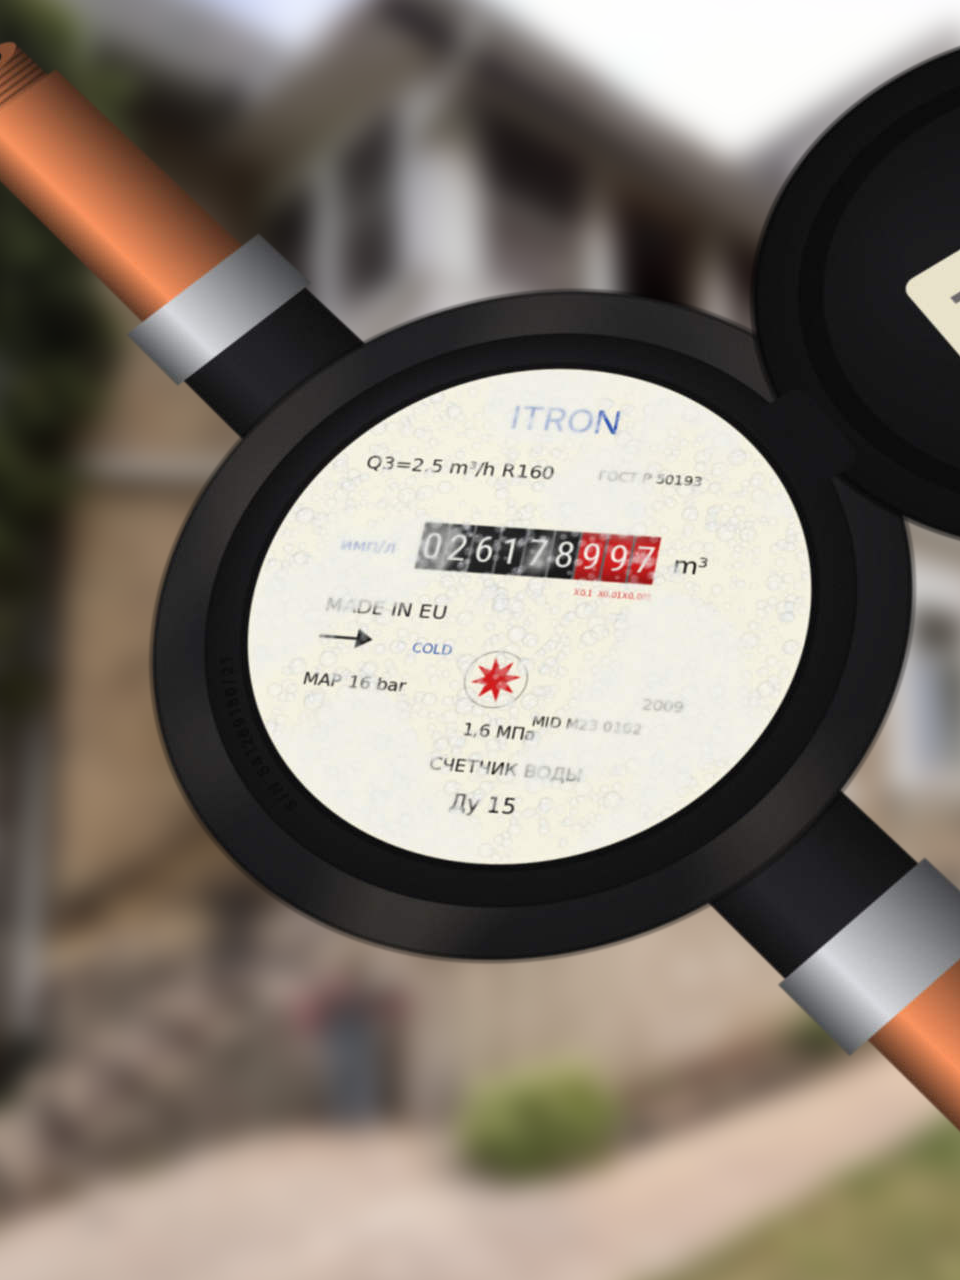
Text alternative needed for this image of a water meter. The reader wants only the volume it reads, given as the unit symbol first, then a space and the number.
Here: m³ 26178.997
